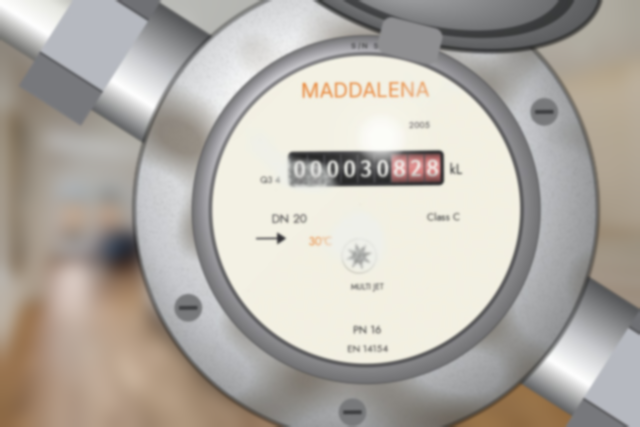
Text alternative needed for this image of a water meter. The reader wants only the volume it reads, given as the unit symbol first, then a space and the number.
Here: kL 30.828
